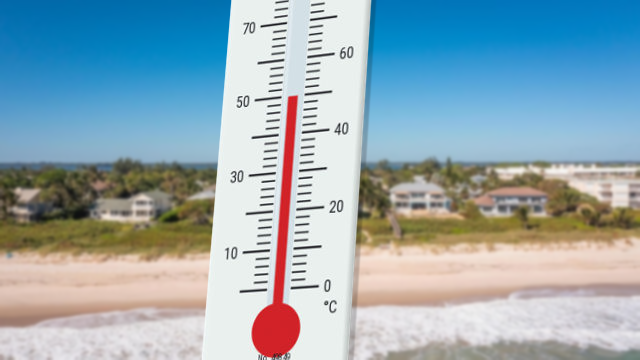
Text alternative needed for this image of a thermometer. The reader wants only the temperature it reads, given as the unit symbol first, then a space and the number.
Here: °C 50
